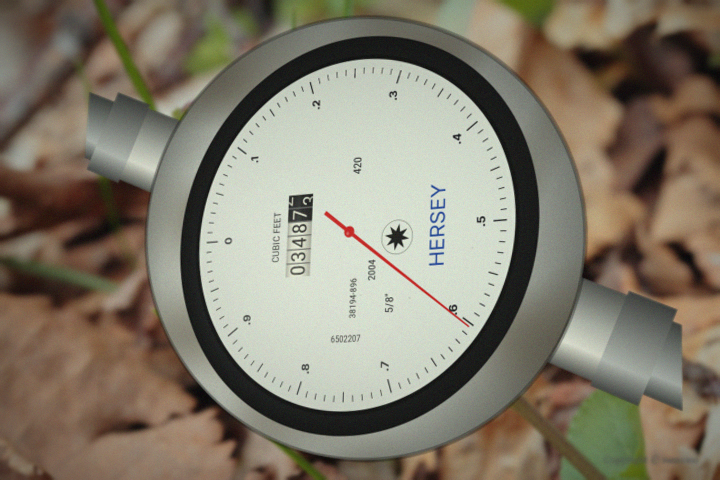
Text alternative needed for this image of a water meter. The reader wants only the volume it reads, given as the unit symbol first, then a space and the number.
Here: ft³ 34872.60
